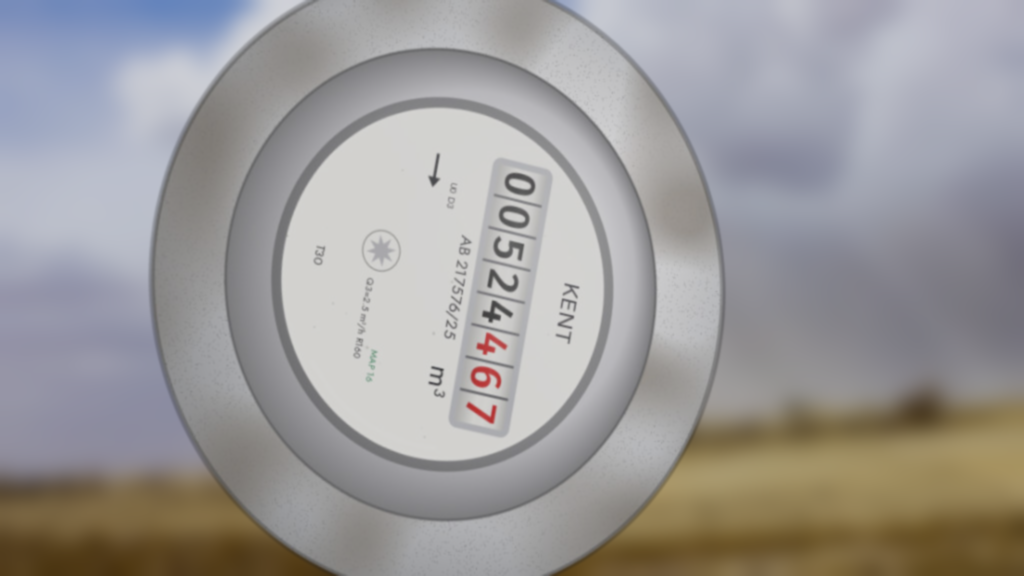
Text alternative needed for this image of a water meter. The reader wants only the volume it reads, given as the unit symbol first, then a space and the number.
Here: m³ 524.467
